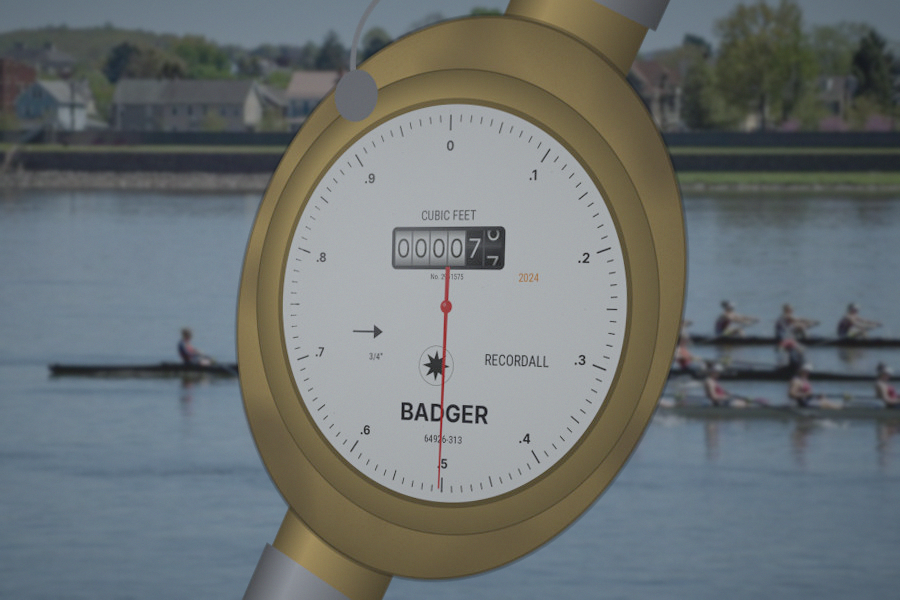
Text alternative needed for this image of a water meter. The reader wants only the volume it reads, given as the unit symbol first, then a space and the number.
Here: ft³ 76.50
